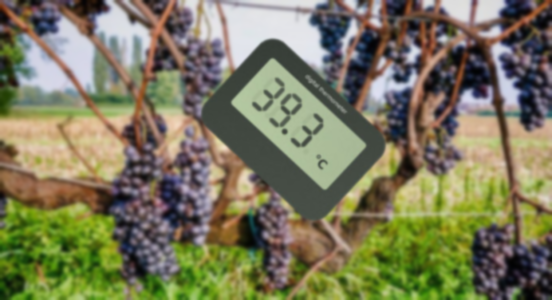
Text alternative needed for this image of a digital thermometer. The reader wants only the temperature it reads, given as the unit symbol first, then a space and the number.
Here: °C 39.3
